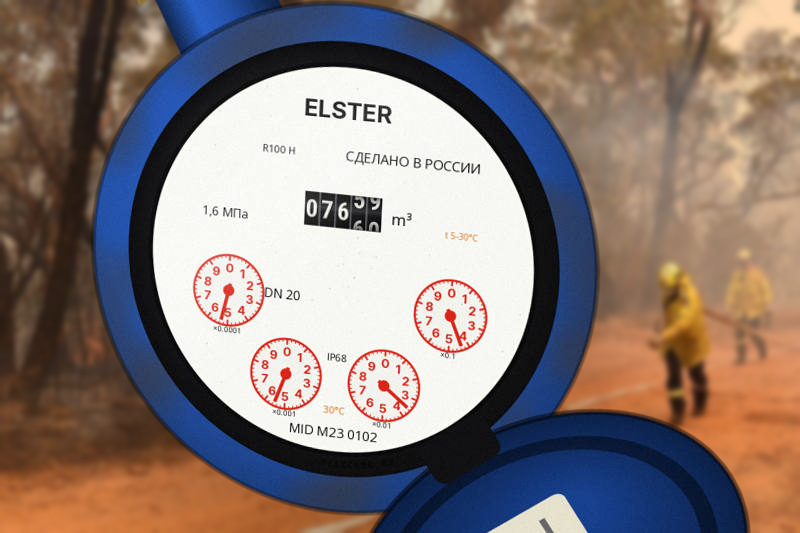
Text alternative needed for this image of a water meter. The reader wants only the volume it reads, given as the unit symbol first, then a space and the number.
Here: m³ 7659.4355
